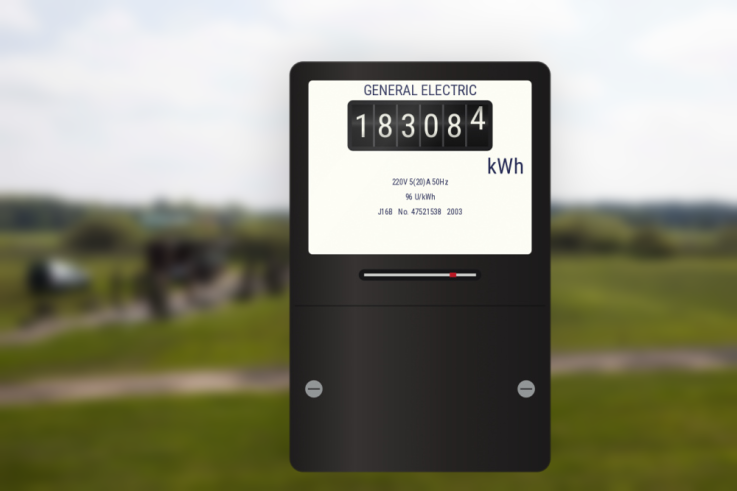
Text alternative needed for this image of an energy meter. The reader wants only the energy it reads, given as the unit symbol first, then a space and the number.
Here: kWh 183084
